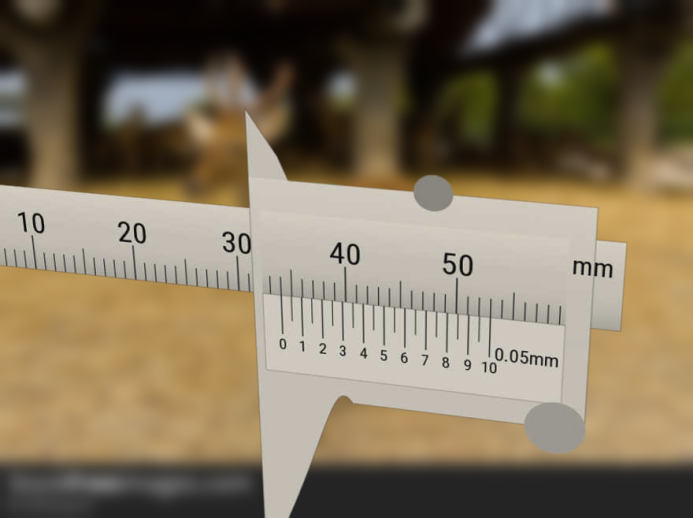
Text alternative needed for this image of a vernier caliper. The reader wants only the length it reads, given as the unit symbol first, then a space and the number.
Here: mm 34.0
